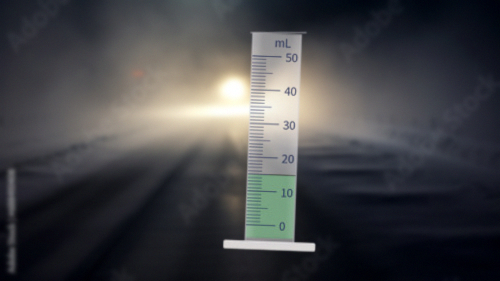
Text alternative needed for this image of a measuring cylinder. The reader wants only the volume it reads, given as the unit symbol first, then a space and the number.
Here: mL 15
